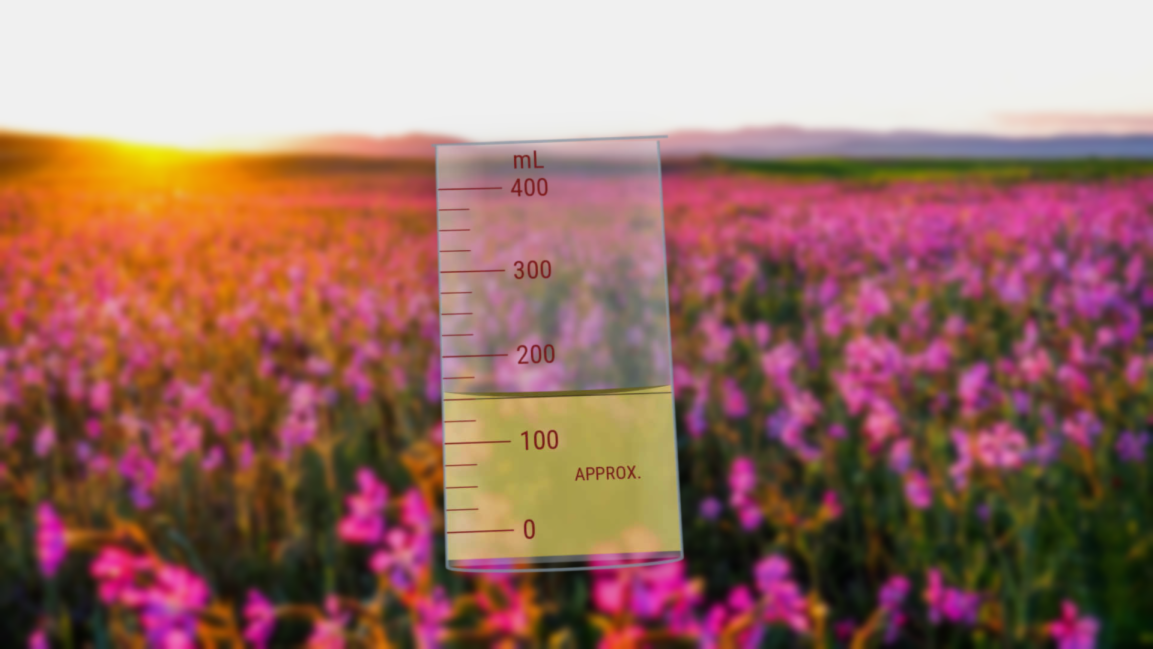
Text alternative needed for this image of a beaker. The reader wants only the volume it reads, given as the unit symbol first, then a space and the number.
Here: mL 150
